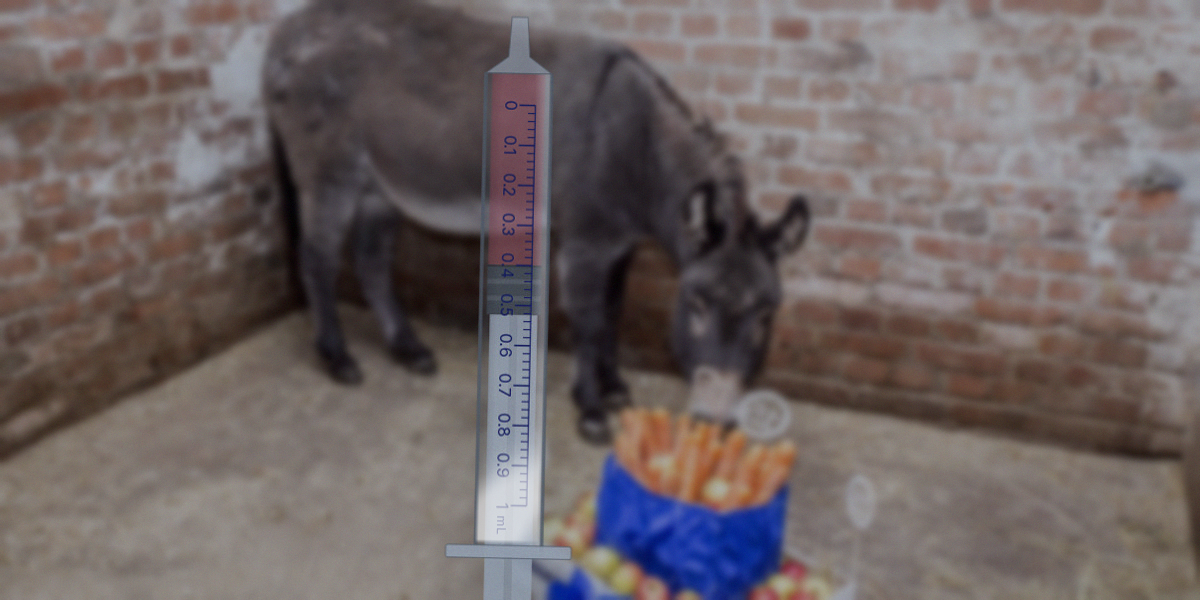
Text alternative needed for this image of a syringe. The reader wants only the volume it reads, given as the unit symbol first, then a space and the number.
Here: mL 0.4
